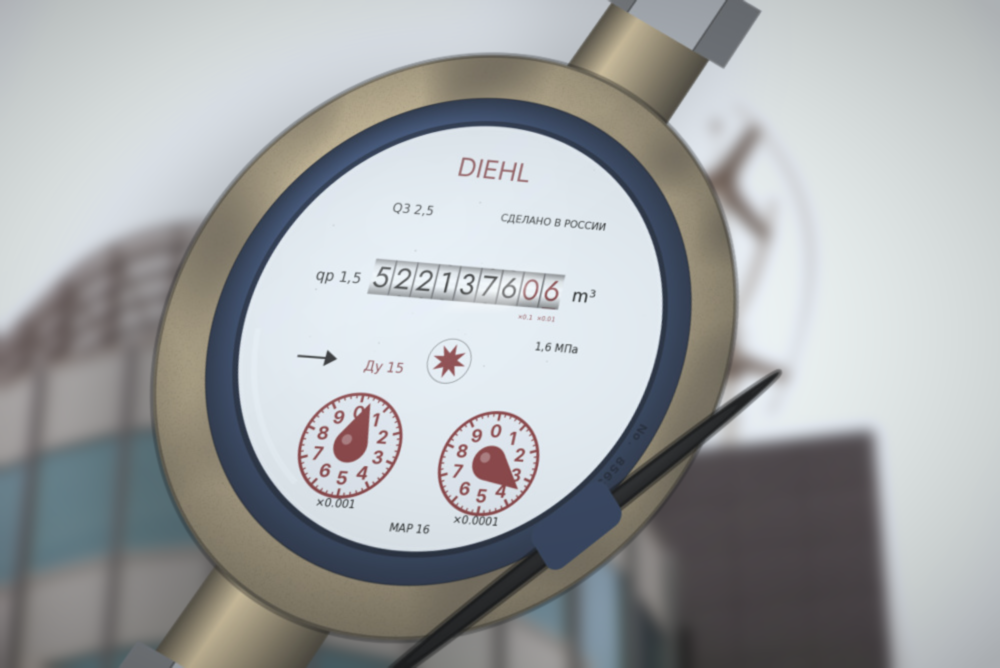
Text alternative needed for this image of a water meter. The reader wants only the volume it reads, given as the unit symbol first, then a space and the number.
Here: m³ 5221376.0603
